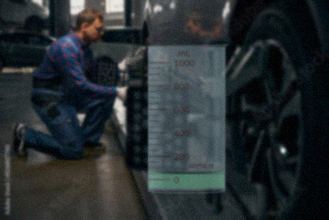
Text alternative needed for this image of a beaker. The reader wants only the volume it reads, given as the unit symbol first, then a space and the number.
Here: mL 50
